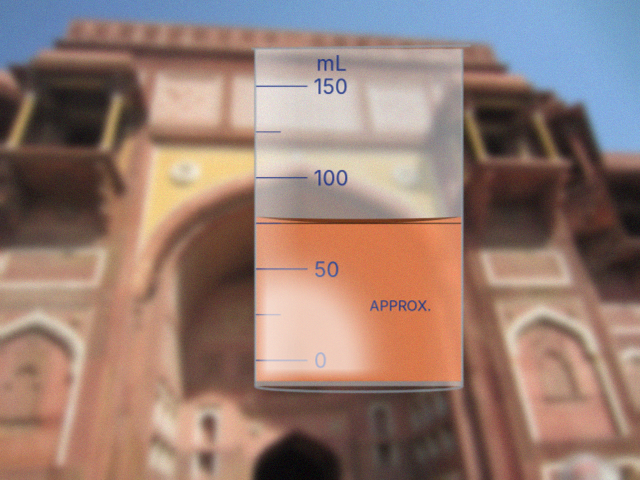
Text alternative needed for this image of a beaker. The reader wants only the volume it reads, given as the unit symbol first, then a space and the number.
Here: mL 75
